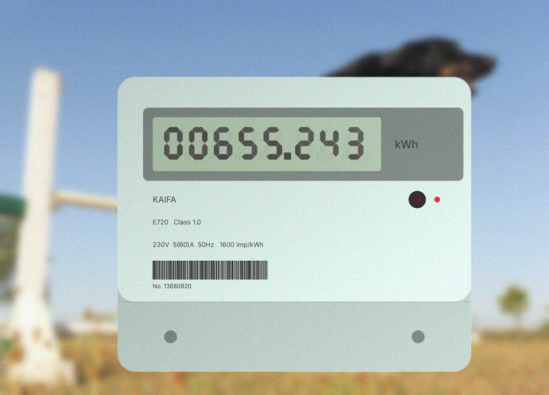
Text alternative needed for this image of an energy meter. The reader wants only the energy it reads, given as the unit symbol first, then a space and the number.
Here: kWh 655.243
